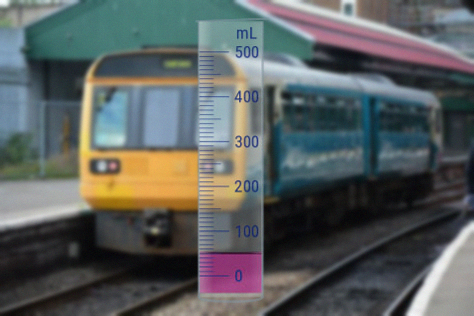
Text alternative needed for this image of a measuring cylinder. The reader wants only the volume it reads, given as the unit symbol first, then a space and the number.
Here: mL 50
